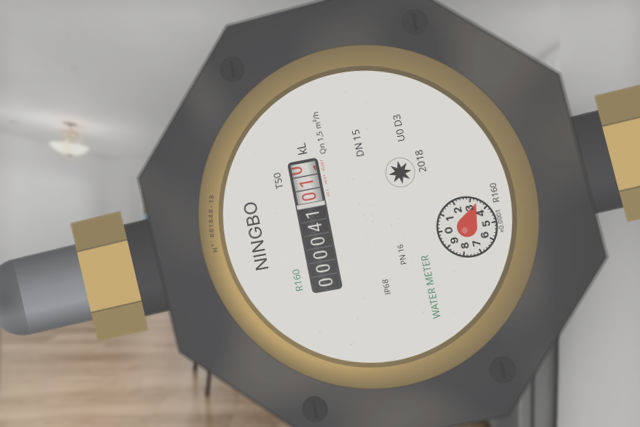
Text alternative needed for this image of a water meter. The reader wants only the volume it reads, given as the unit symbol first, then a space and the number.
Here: kL 41.0103
